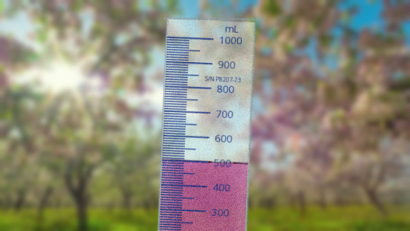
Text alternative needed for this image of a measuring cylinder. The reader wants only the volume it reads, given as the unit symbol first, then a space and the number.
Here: mL 500
